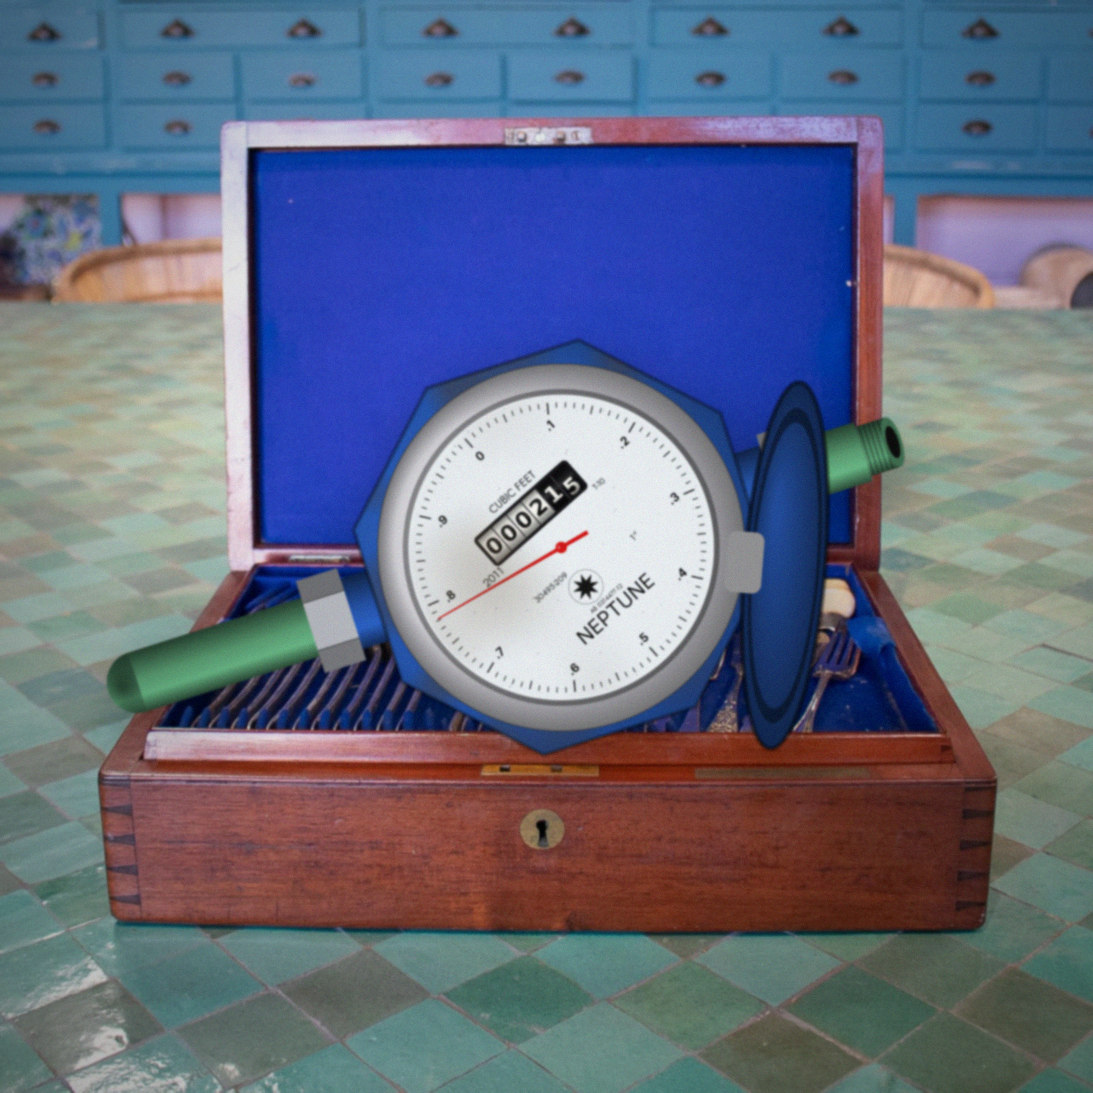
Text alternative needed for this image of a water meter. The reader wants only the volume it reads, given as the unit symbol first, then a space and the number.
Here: ft³ 214.78
